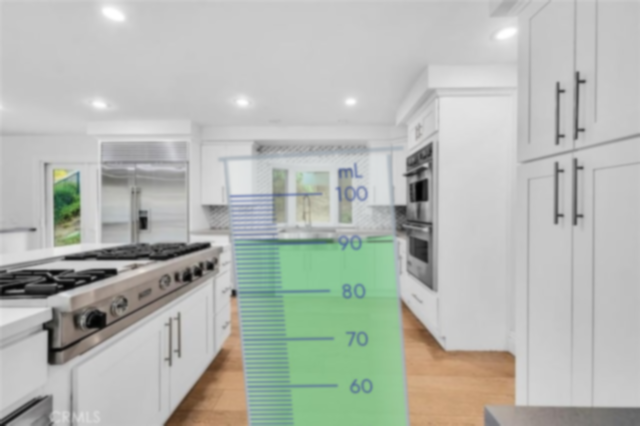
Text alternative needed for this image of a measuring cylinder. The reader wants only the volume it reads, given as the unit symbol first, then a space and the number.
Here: mL 90
